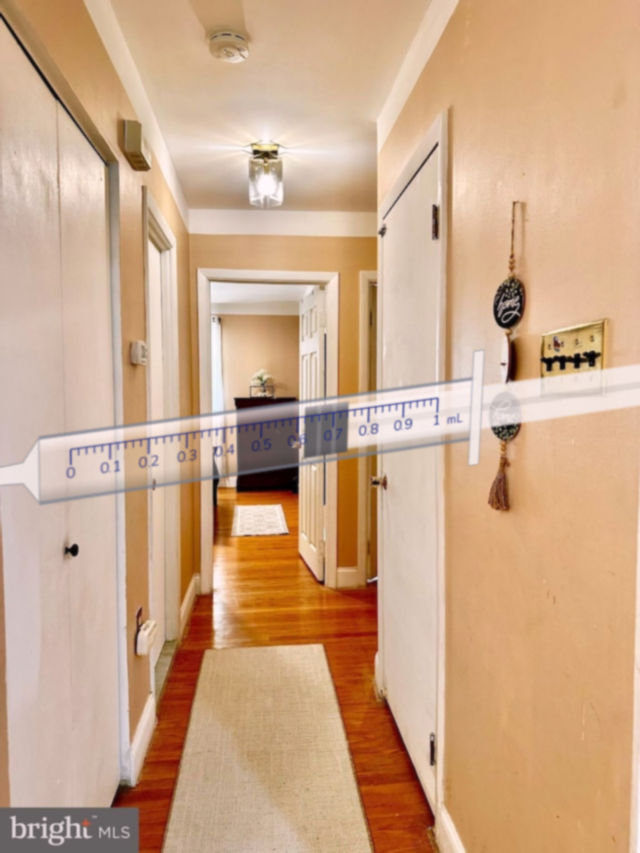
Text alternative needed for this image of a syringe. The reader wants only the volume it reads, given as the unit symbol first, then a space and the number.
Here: mL 0.62
